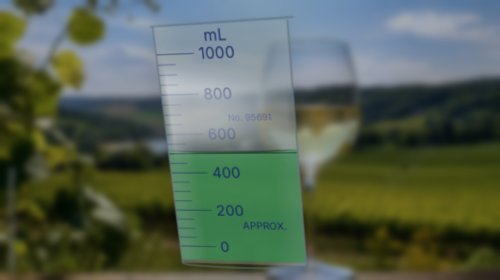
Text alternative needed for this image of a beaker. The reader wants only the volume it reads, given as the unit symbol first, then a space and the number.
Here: mL 500
